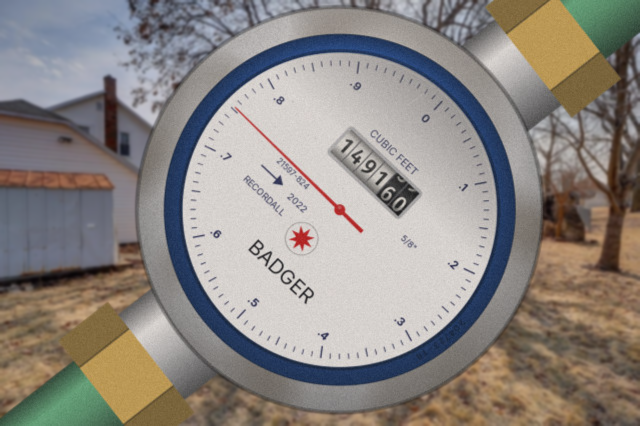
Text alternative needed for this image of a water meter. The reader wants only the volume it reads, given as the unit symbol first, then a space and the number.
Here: ft³ 149159.75
